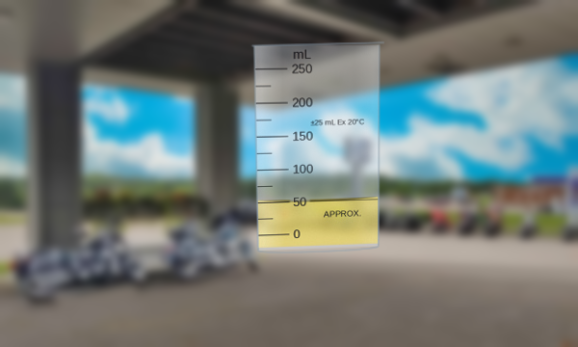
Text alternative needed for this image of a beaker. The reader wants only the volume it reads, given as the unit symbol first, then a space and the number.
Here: mL 50
